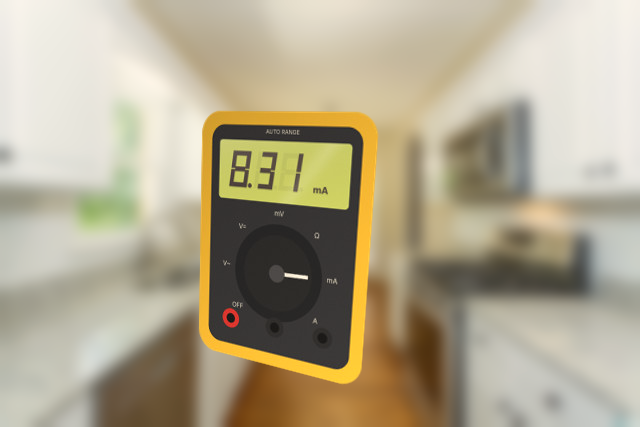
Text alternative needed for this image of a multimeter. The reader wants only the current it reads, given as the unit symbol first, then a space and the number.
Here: mA 8.31
